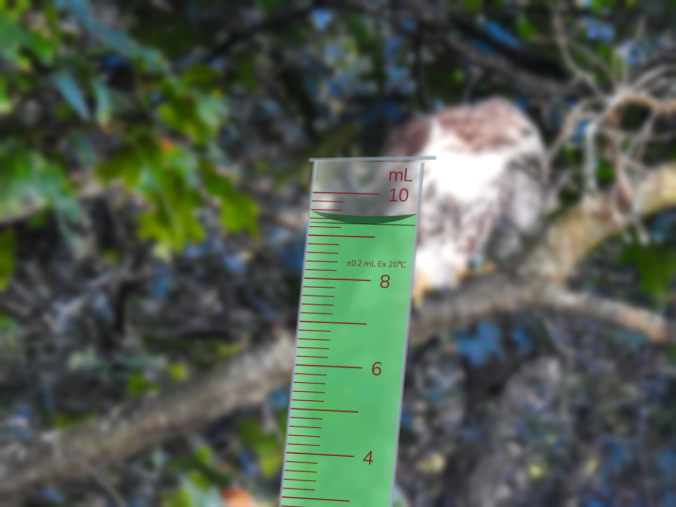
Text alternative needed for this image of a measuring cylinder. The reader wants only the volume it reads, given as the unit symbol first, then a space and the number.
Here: mL 9.3
